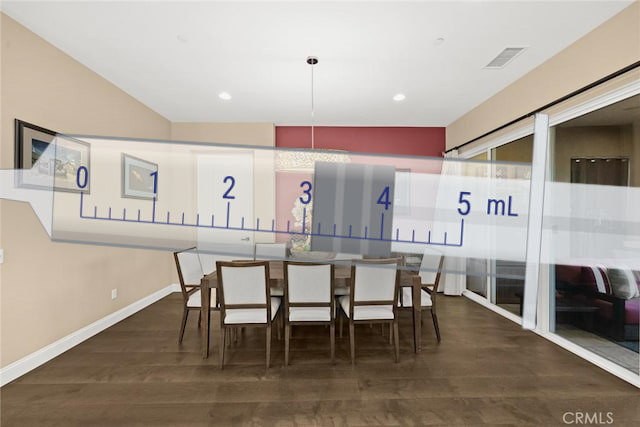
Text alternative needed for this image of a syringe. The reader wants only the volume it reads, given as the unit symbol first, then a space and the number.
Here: mL 3.1
